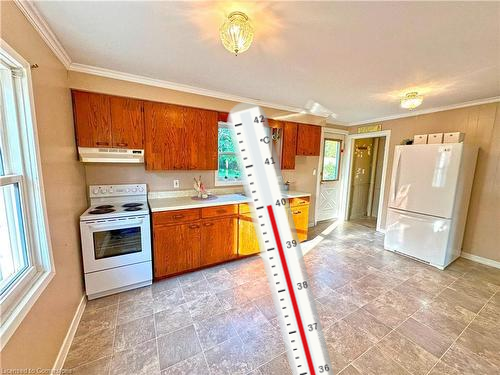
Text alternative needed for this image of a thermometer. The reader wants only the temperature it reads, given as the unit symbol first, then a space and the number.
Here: °C 40
